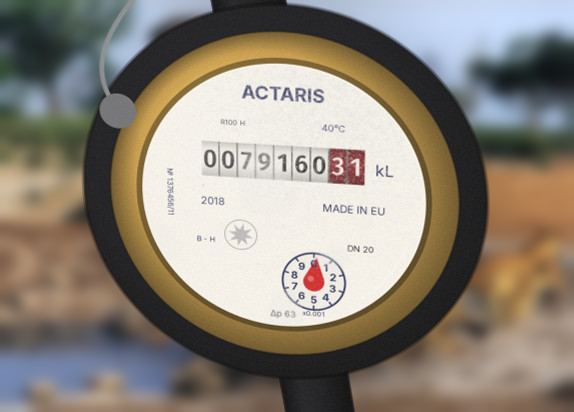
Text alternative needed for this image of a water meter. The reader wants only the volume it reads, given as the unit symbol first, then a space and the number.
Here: kL 79160.310
